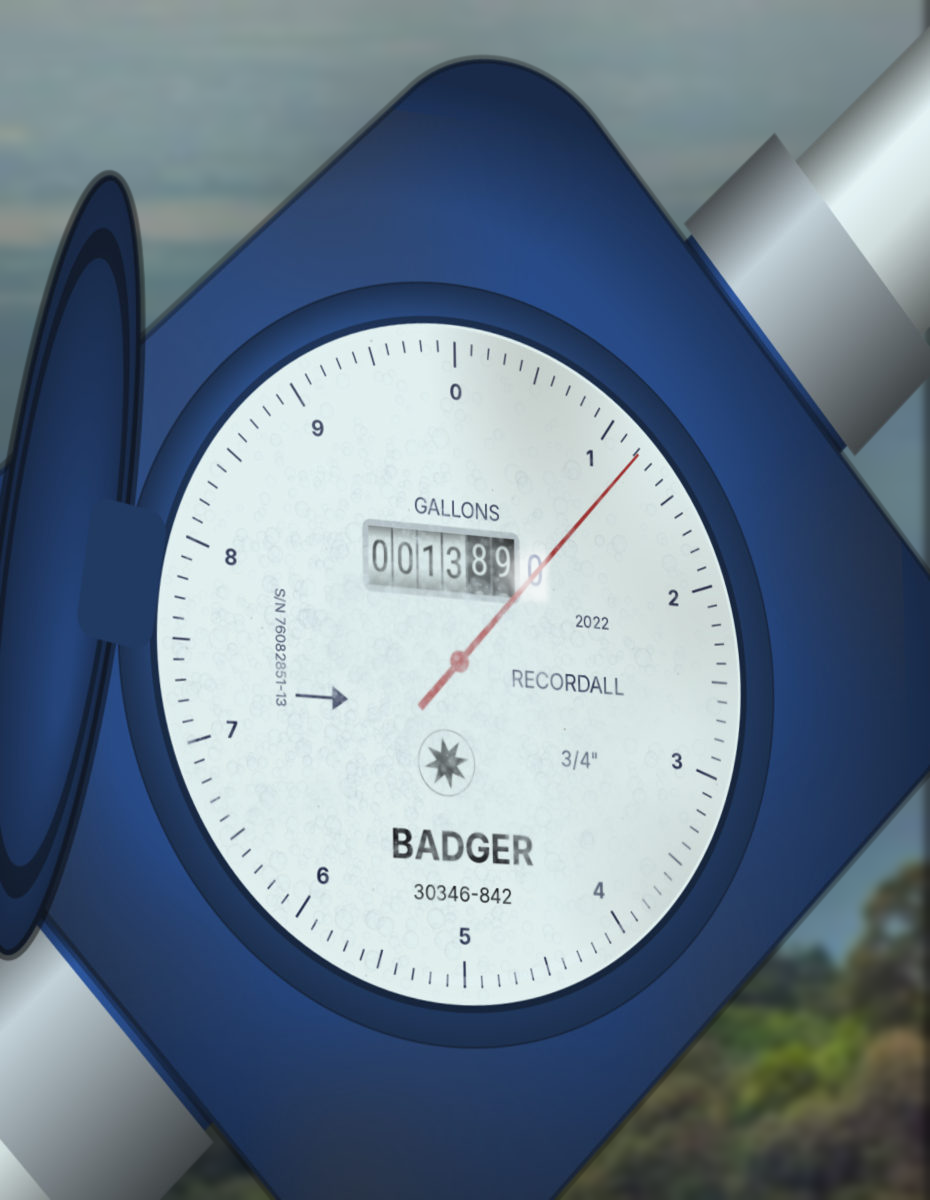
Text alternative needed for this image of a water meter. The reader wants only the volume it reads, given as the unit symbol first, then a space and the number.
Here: gal 13891.2
